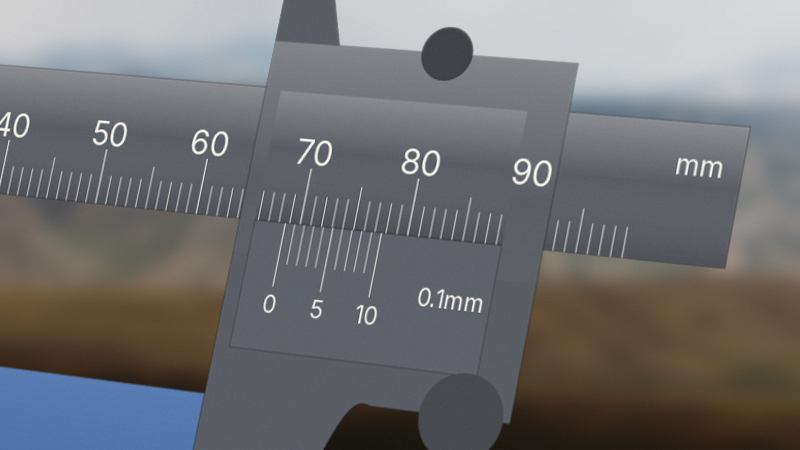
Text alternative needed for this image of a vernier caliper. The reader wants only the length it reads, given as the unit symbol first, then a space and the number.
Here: mm 68.6
